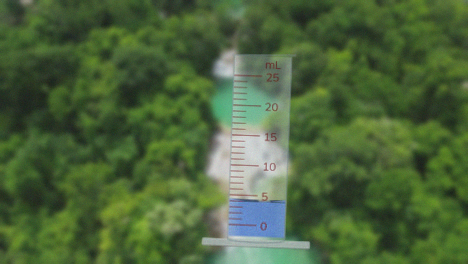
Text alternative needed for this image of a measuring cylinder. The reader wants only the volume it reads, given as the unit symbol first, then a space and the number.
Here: mL 4
